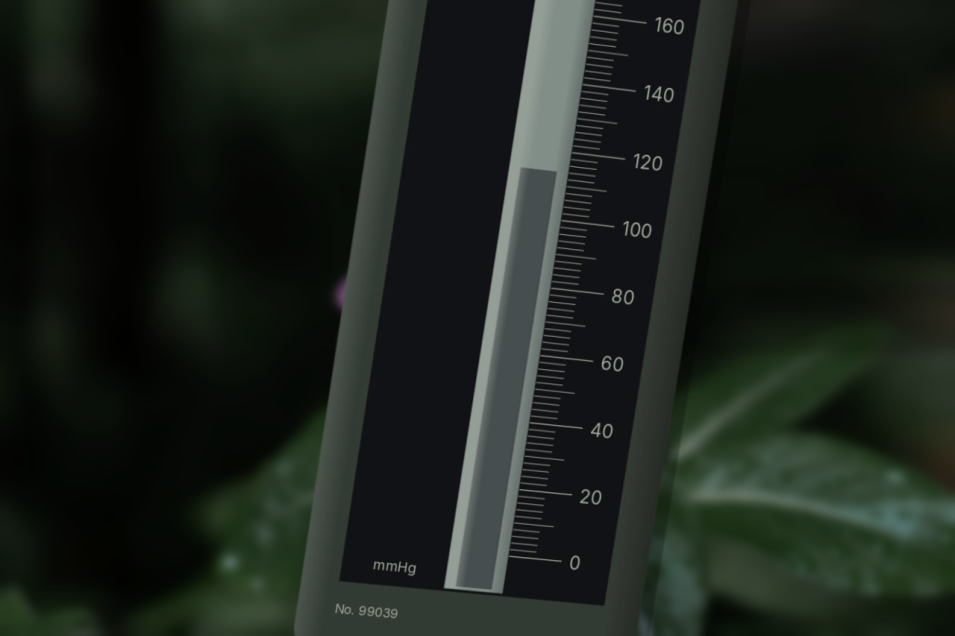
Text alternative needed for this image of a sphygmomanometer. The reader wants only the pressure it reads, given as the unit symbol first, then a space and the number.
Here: mmHg 114
